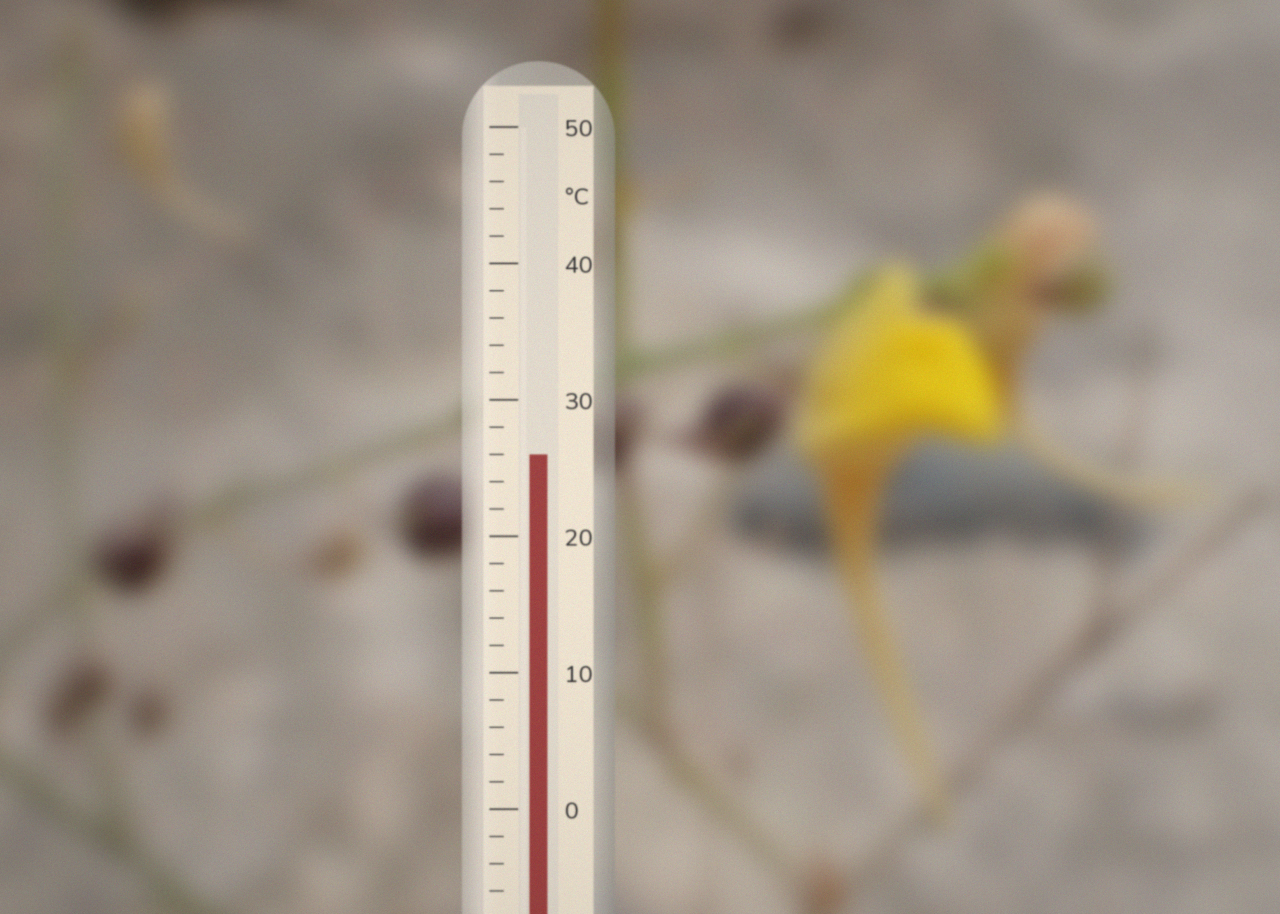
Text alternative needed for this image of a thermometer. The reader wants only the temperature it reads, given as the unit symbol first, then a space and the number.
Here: °C 26
